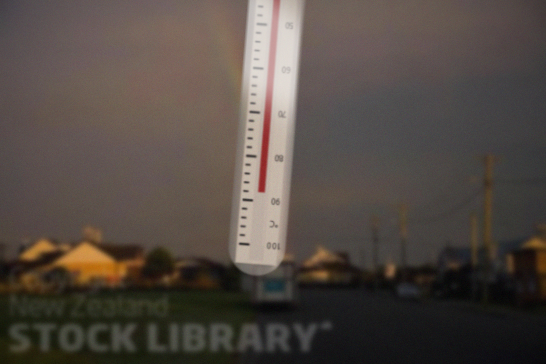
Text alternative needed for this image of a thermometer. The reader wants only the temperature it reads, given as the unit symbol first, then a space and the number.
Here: °C 88
